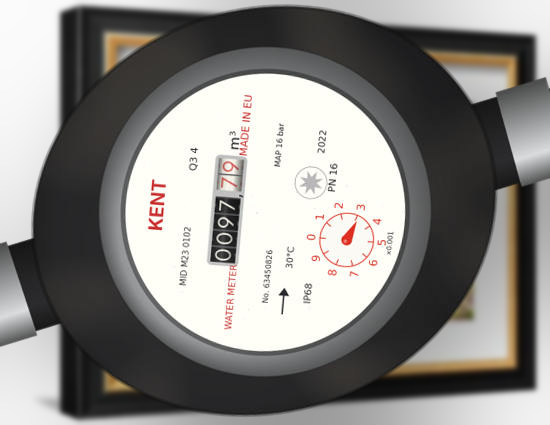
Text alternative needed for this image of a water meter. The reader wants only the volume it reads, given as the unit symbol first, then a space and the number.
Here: m³ 97.793
